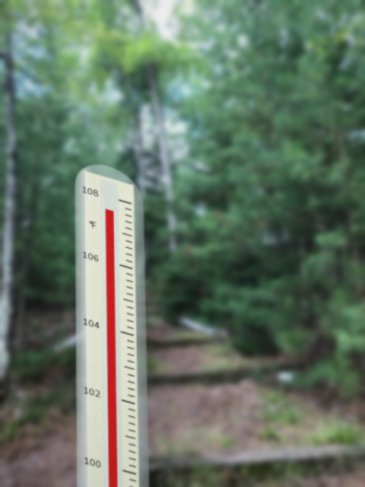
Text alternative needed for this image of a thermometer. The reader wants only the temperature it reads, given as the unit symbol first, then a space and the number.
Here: °F 107.6
